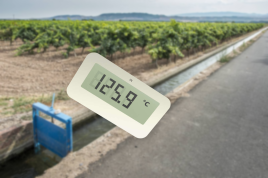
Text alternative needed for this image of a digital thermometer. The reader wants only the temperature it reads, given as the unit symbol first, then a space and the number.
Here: °C 125.9
